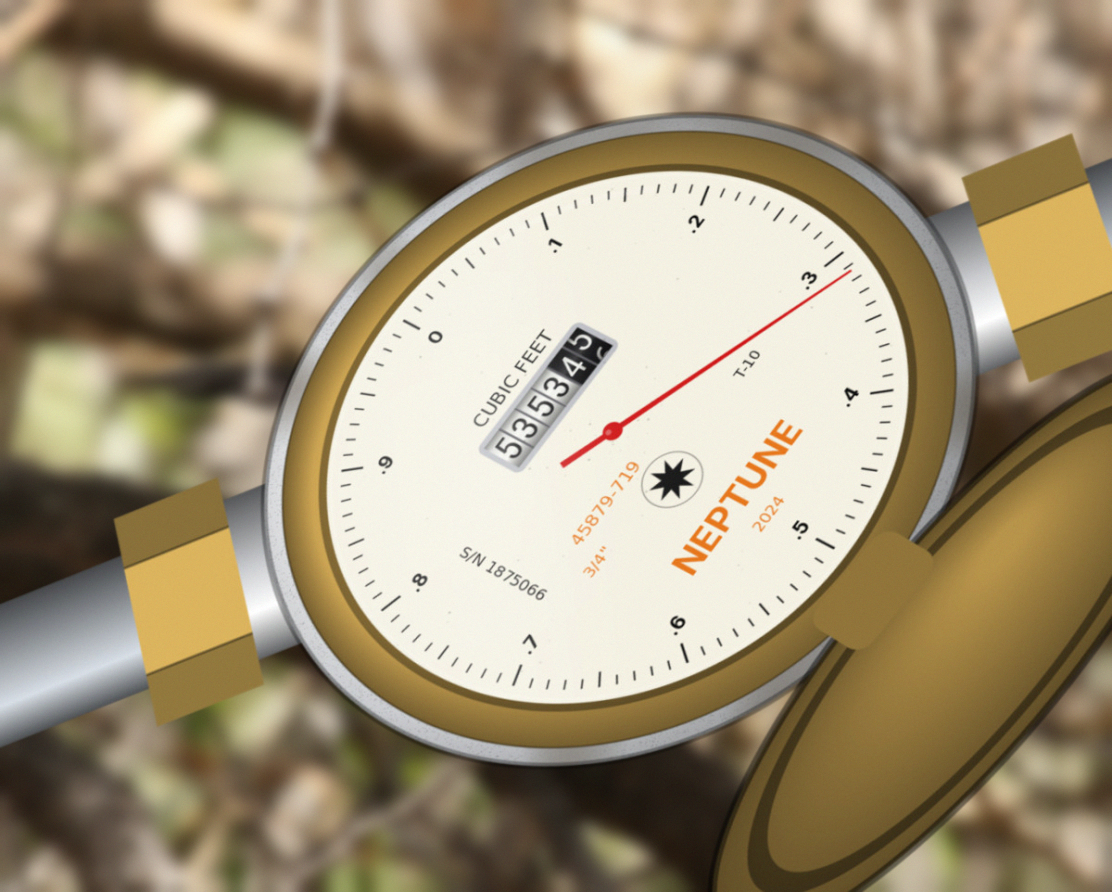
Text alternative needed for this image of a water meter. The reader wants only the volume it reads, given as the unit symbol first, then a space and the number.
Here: ft³ 535345.31
